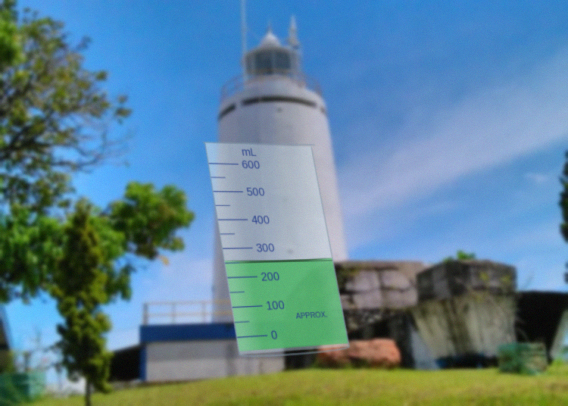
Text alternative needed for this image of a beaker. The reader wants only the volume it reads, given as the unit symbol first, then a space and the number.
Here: mL 250
